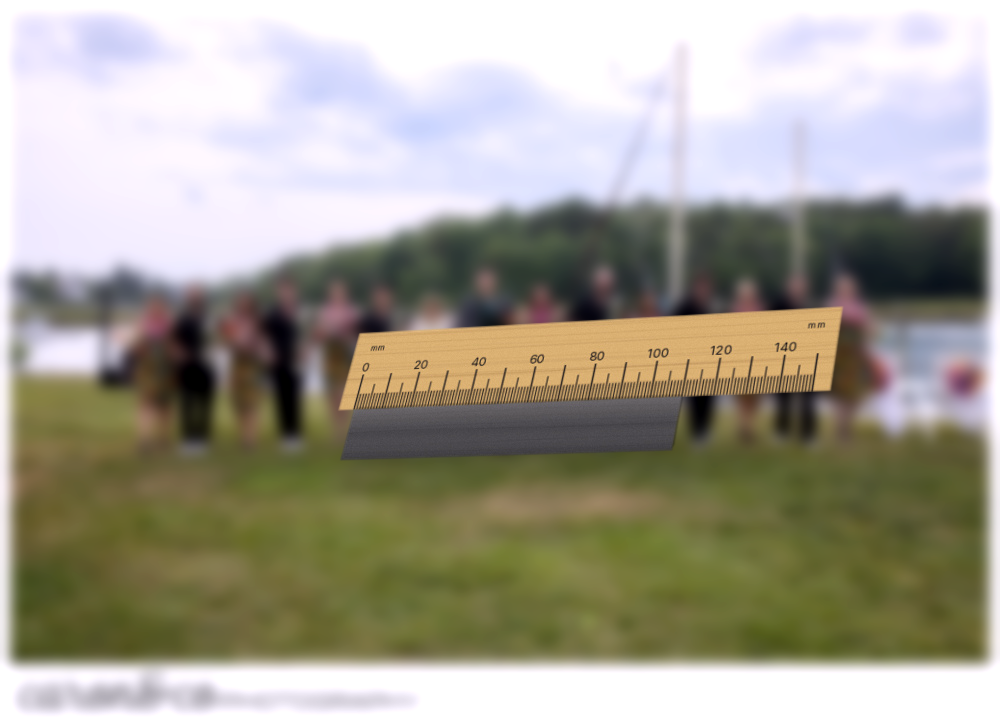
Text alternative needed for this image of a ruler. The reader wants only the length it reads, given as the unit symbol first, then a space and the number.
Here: mm 110
